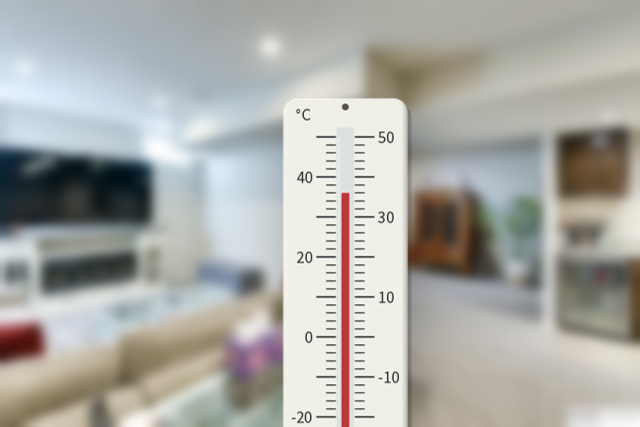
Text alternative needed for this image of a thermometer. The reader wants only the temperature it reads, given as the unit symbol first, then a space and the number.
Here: °C 36
